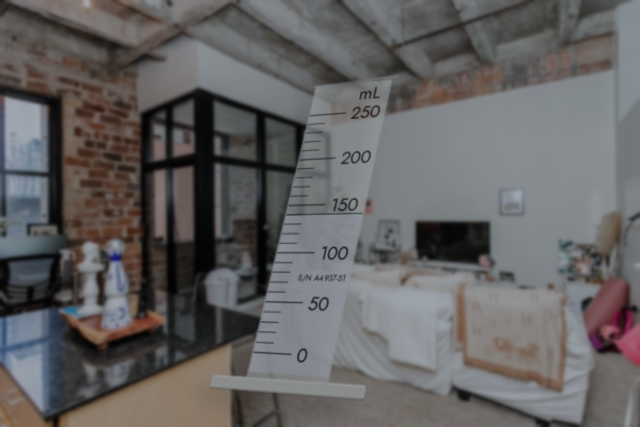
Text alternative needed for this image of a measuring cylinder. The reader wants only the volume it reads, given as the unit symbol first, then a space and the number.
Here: mL 140
